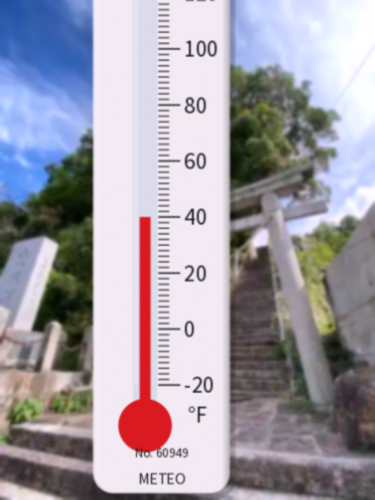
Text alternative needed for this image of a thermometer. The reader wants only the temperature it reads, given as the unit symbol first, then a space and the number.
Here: °F 40
